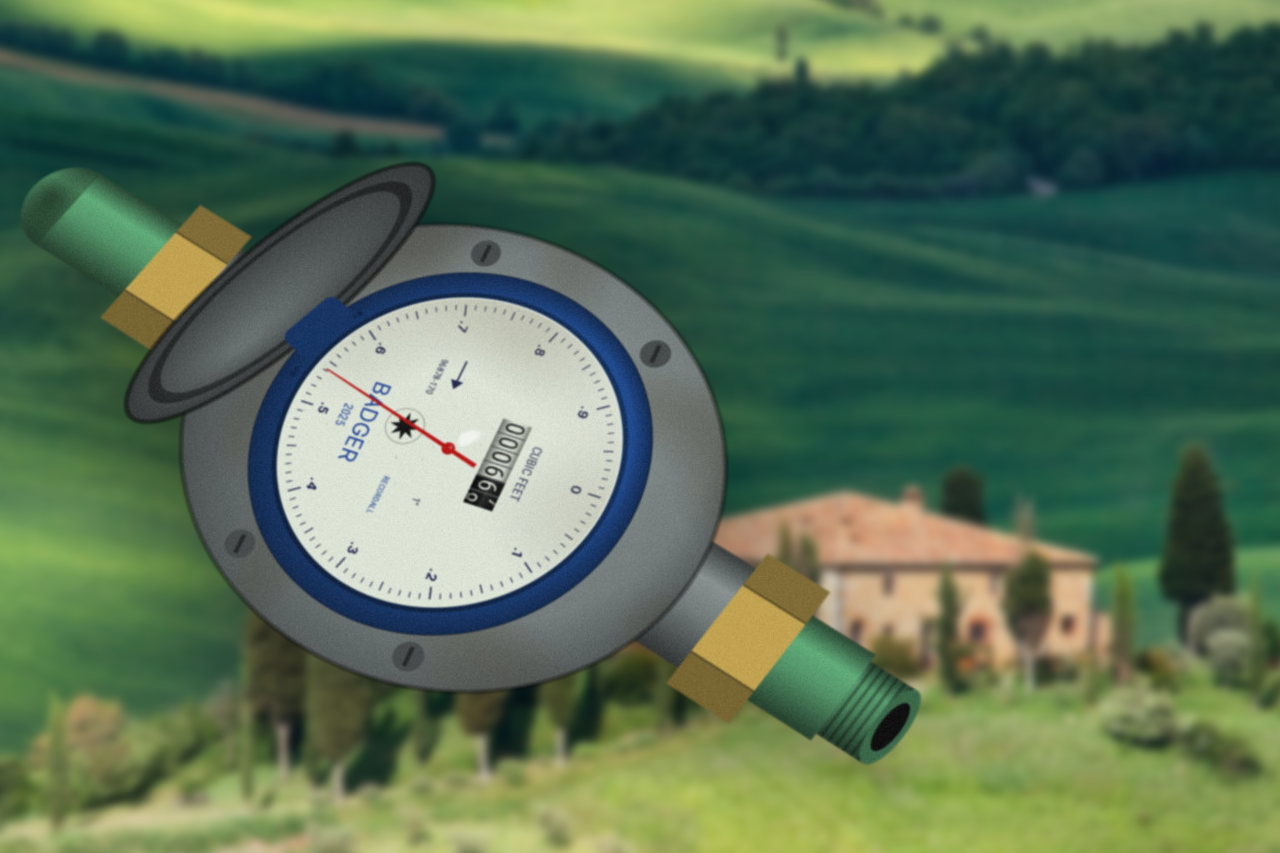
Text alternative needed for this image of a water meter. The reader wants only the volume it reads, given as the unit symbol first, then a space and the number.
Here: ft³ 667.54
